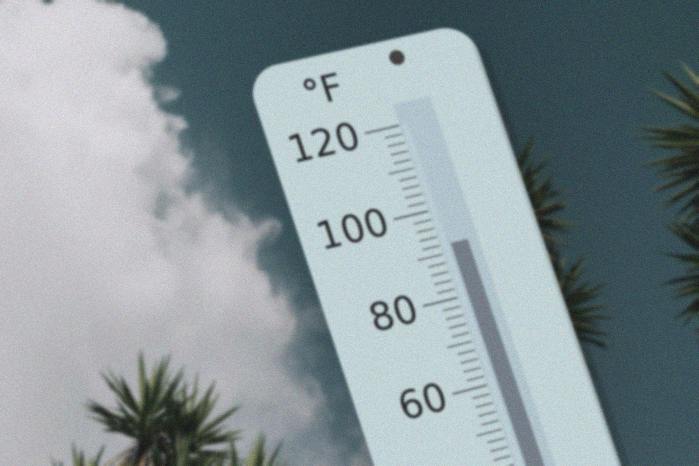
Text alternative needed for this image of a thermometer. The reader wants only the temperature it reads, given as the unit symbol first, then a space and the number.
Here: °F 92
